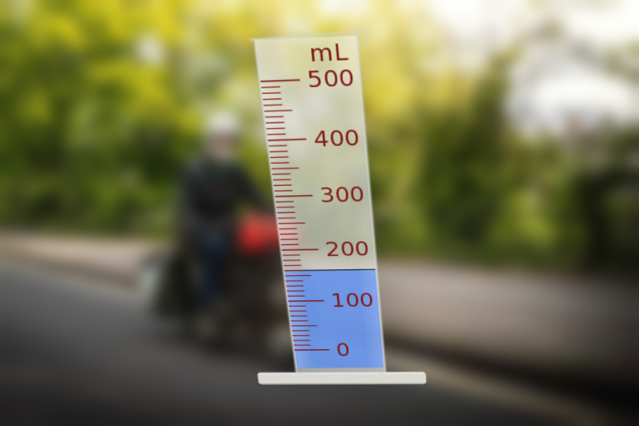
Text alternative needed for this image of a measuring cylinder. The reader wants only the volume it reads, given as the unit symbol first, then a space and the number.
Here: mL 160
